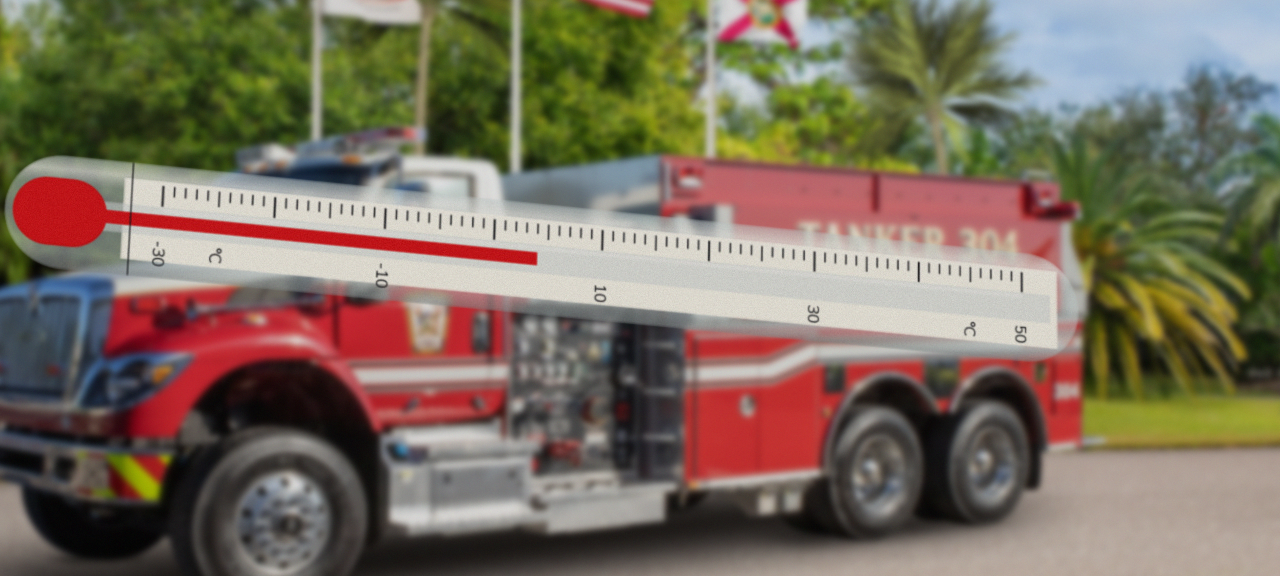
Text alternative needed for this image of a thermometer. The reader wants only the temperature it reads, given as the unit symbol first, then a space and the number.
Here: °C 4
